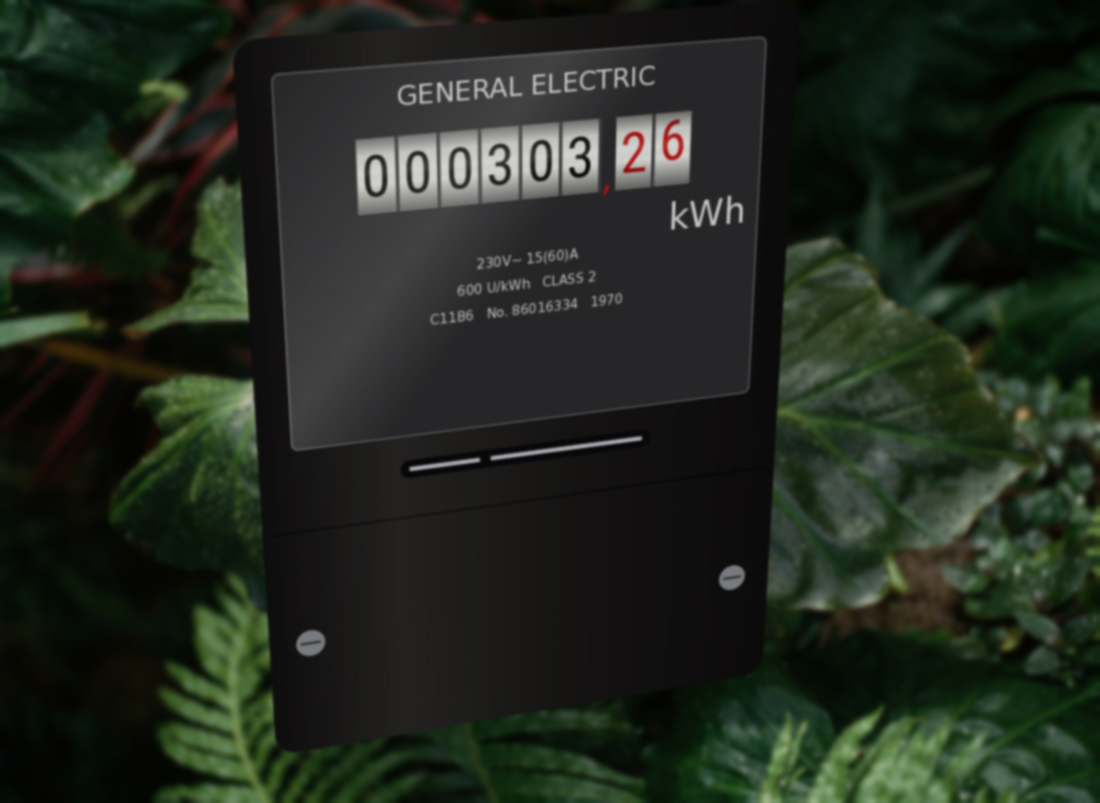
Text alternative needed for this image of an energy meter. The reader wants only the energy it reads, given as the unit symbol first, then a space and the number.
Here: kWh 303.26
